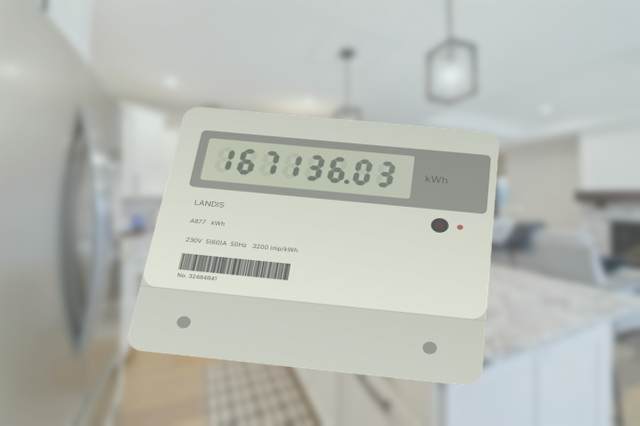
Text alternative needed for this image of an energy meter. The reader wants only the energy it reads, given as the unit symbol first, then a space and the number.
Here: kWh 167136.03
